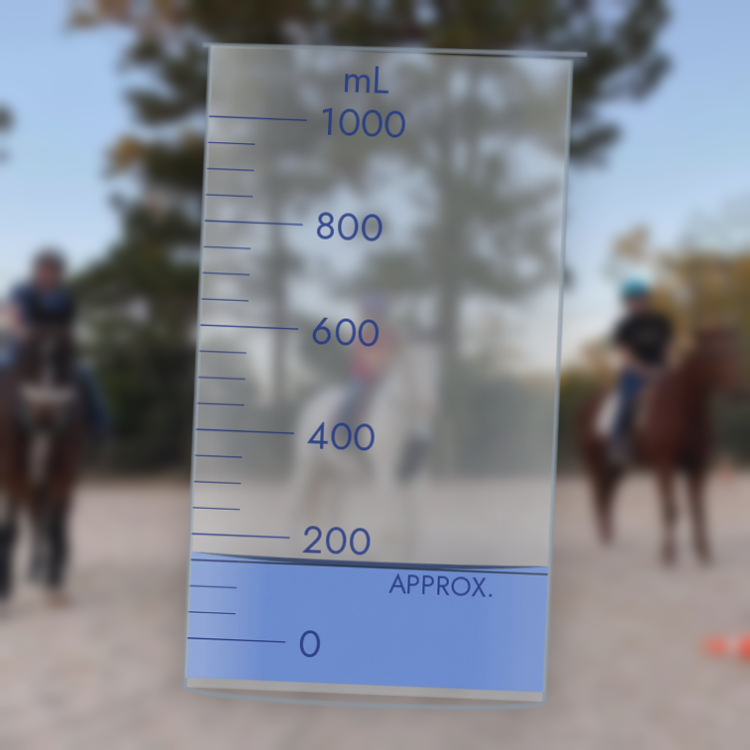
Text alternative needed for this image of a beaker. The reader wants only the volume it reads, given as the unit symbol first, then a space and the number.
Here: mL 150
